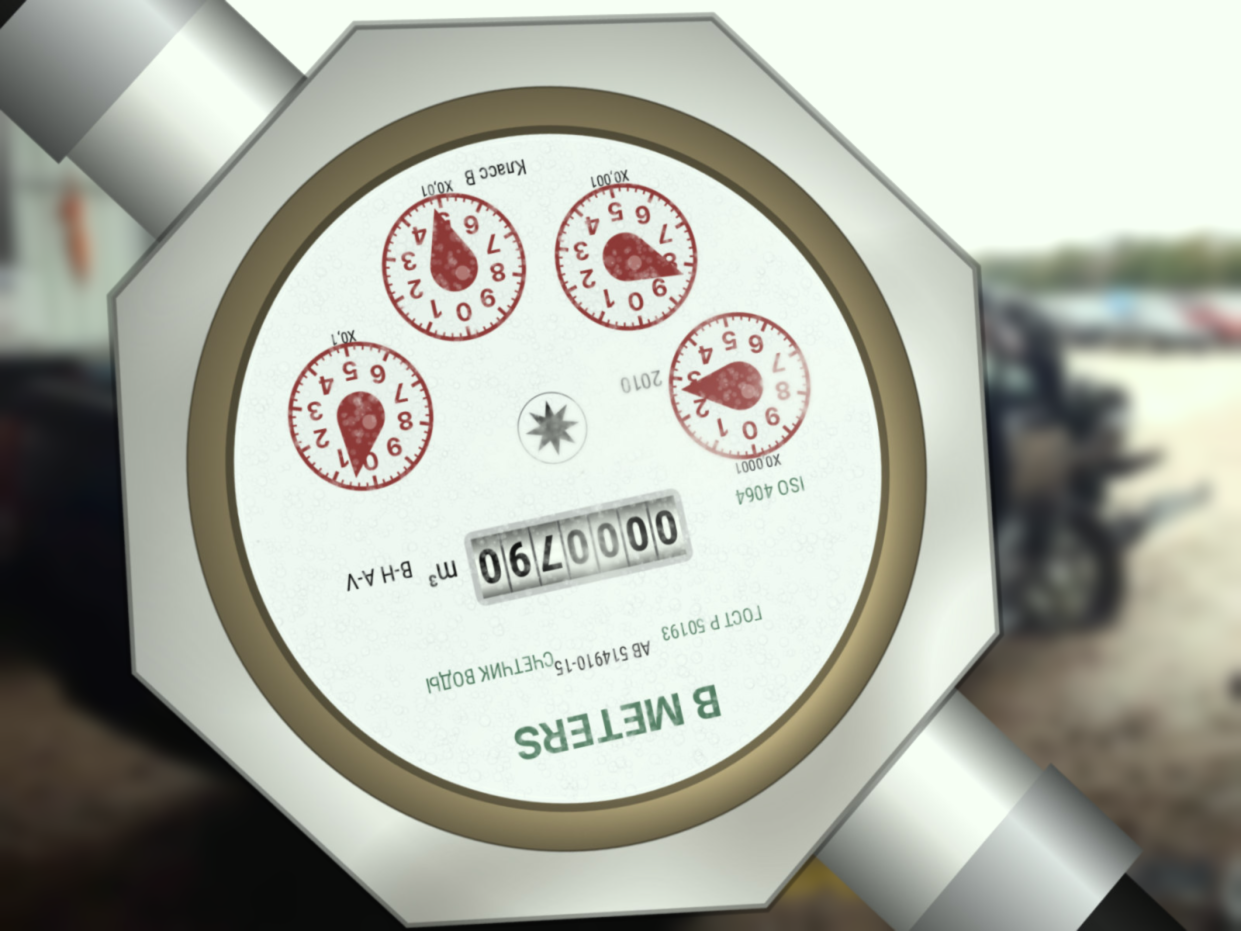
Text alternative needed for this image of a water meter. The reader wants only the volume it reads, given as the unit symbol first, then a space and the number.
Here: m³ 790.0482
